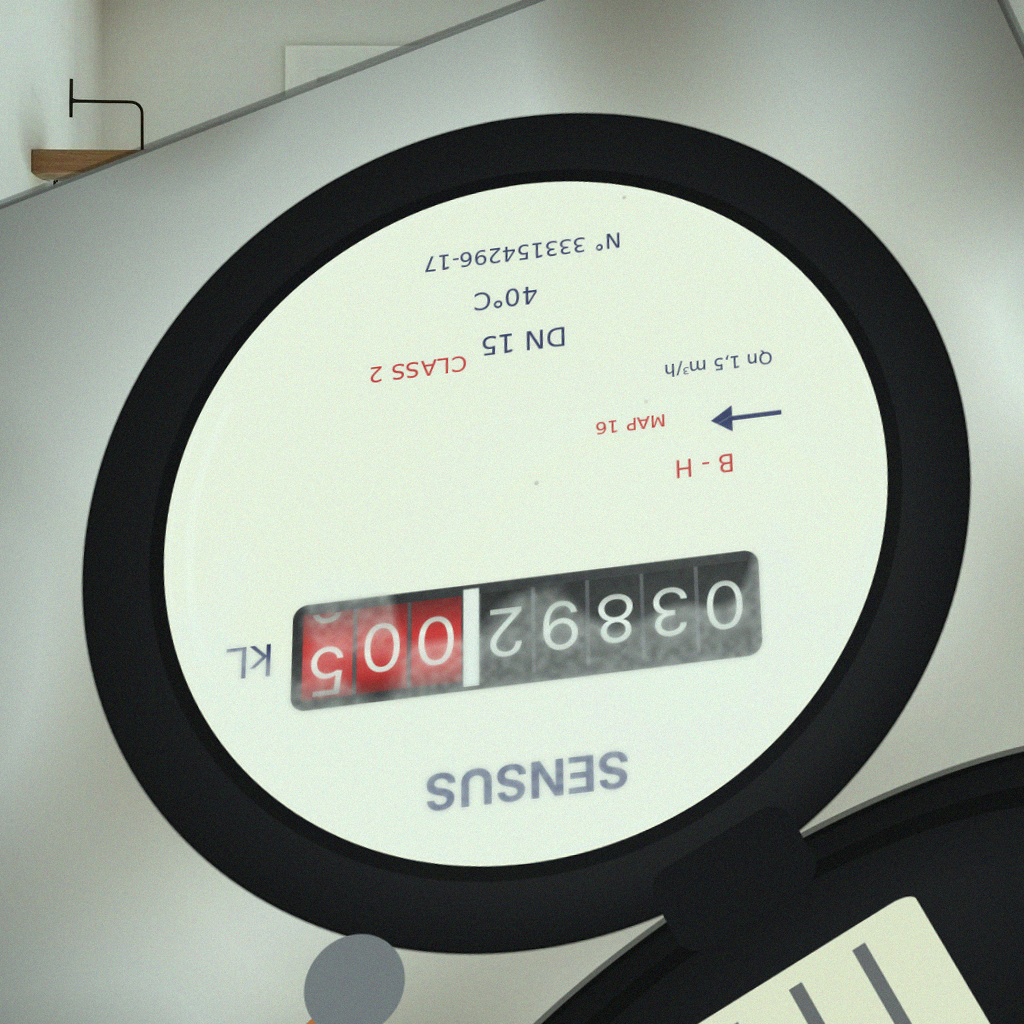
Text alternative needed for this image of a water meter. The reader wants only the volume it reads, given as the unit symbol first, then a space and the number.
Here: kL 3892.005
